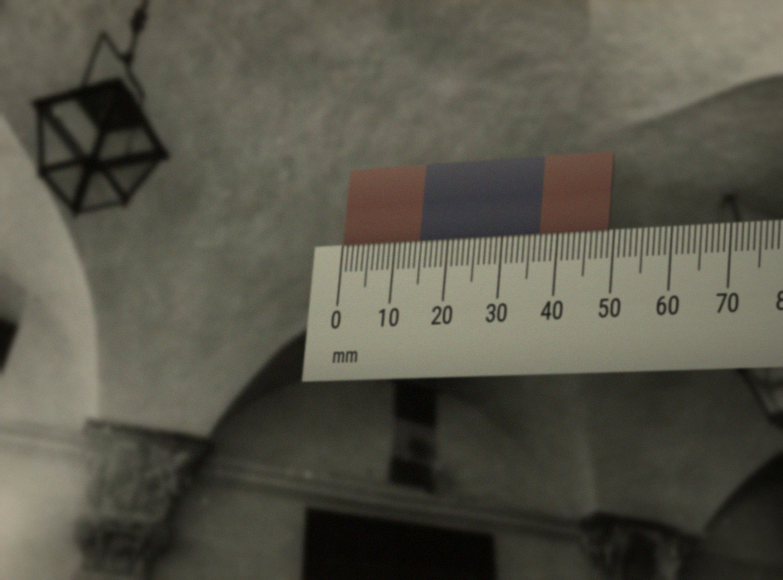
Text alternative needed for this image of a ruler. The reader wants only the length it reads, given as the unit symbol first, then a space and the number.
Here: mm 49
